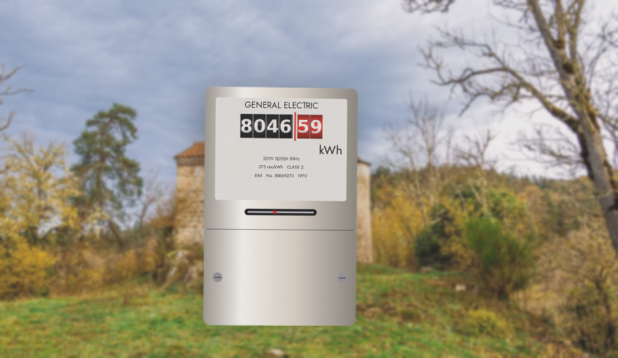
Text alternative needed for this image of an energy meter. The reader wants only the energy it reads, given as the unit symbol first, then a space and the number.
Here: kWh 8046.59
